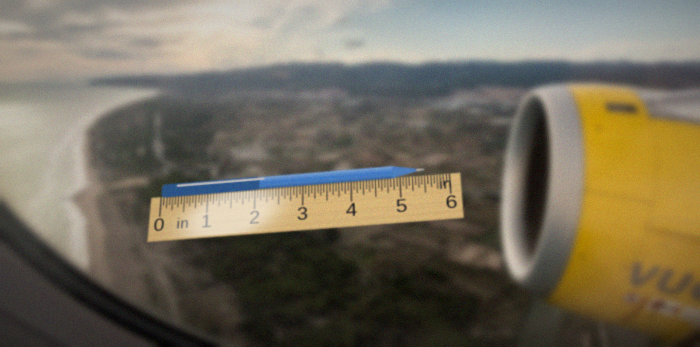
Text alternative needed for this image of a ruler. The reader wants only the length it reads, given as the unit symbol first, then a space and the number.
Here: in 5.5
